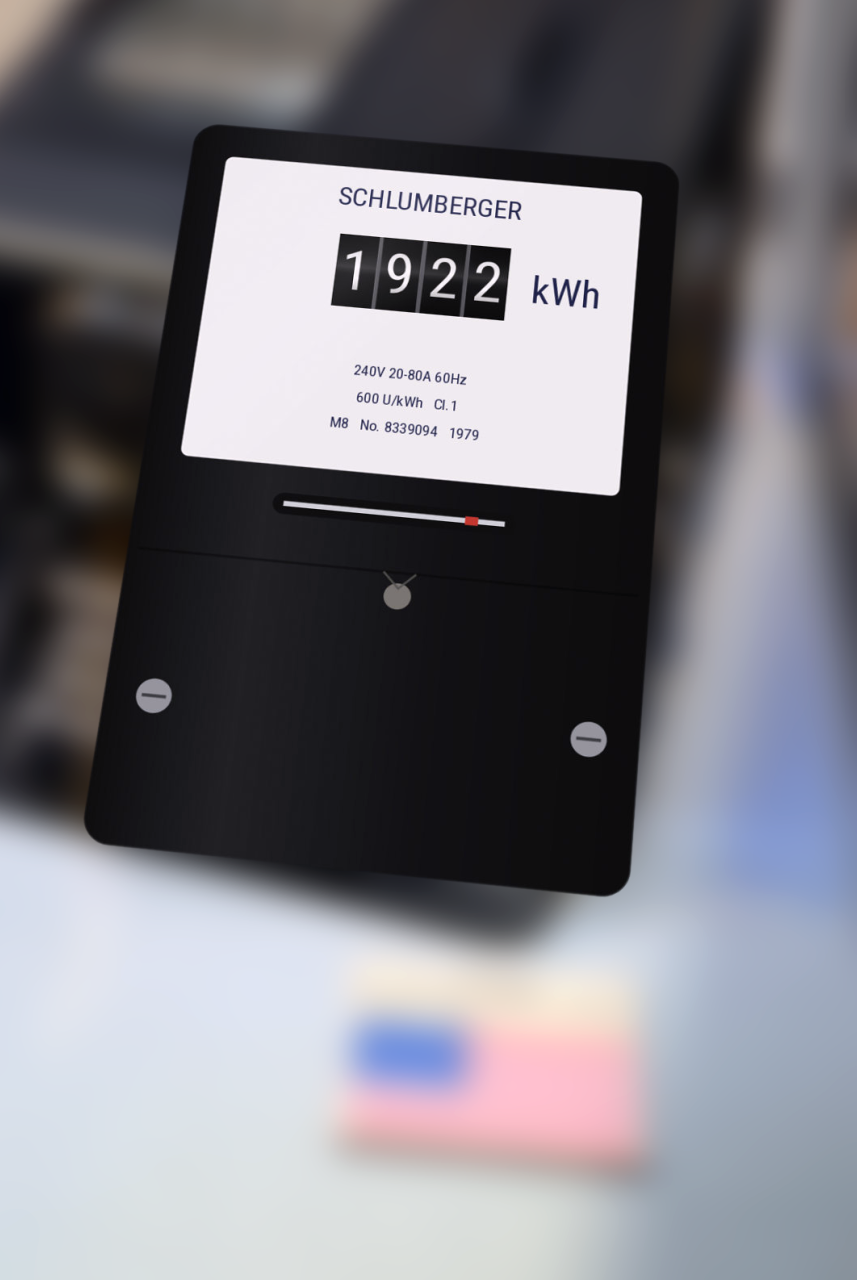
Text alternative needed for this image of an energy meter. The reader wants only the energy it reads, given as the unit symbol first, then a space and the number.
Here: kWh 1922
